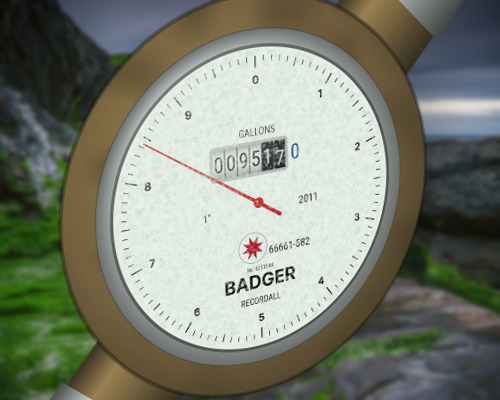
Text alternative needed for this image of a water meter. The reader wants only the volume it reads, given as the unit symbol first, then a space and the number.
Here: gal 95168.4
